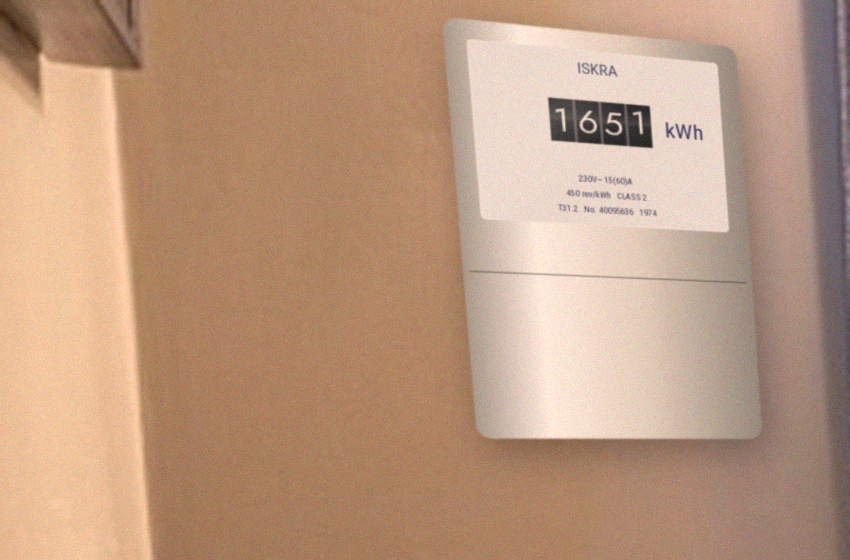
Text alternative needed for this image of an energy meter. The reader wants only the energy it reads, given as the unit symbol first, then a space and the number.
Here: kWh 1651
